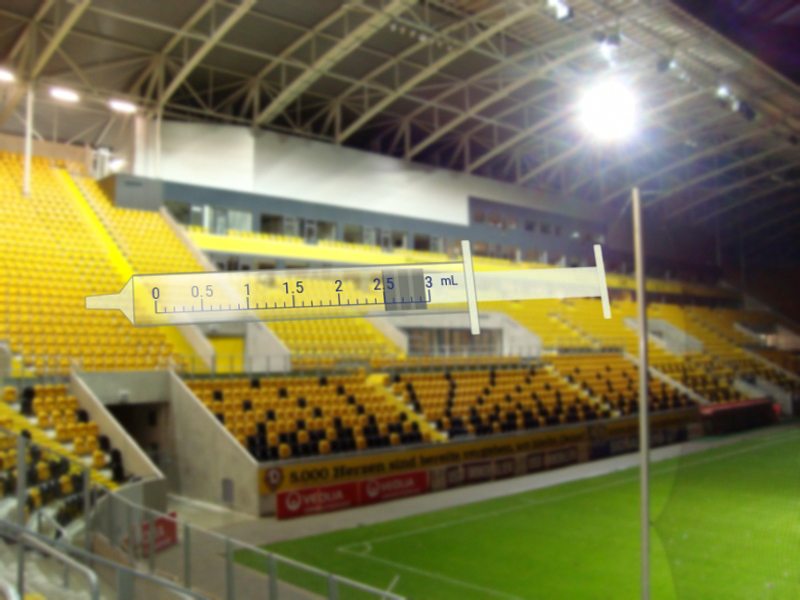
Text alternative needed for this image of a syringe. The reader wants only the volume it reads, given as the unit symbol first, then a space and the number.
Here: mL 2.5
